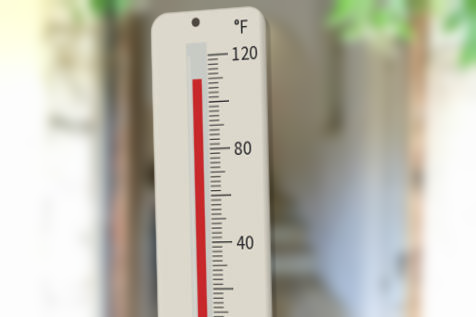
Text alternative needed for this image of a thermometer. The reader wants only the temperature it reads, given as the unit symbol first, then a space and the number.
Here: °F 110
